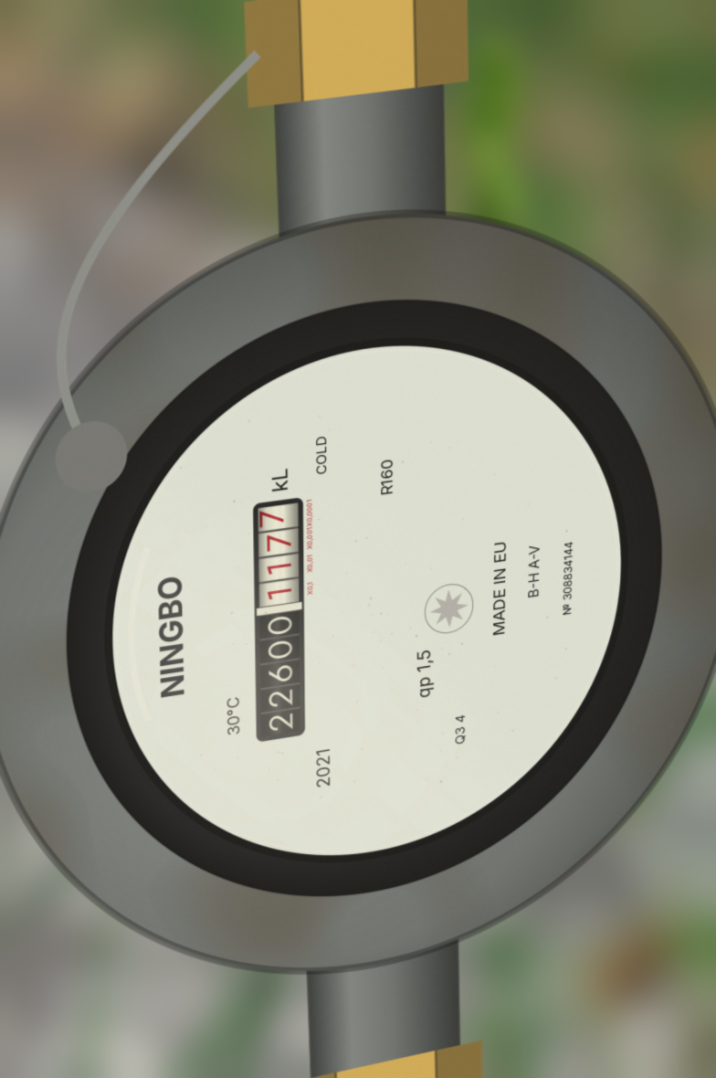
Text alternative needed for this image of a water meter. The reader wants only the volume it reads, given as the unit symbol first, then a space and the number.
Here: kL 22600.1177
